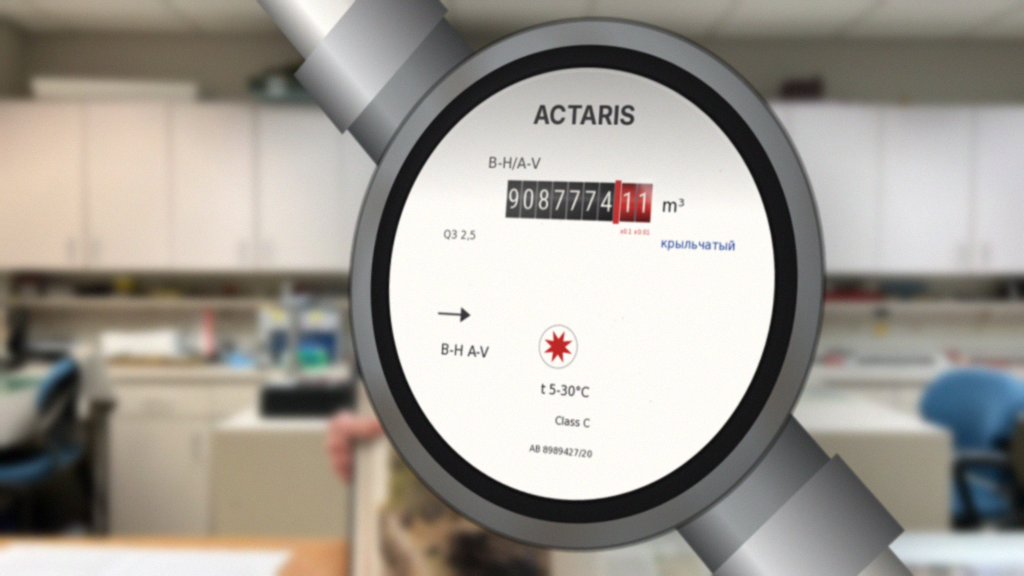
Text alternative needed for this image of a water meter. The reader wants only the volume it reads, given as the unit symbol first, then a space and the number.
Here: m³ 9087774.11
